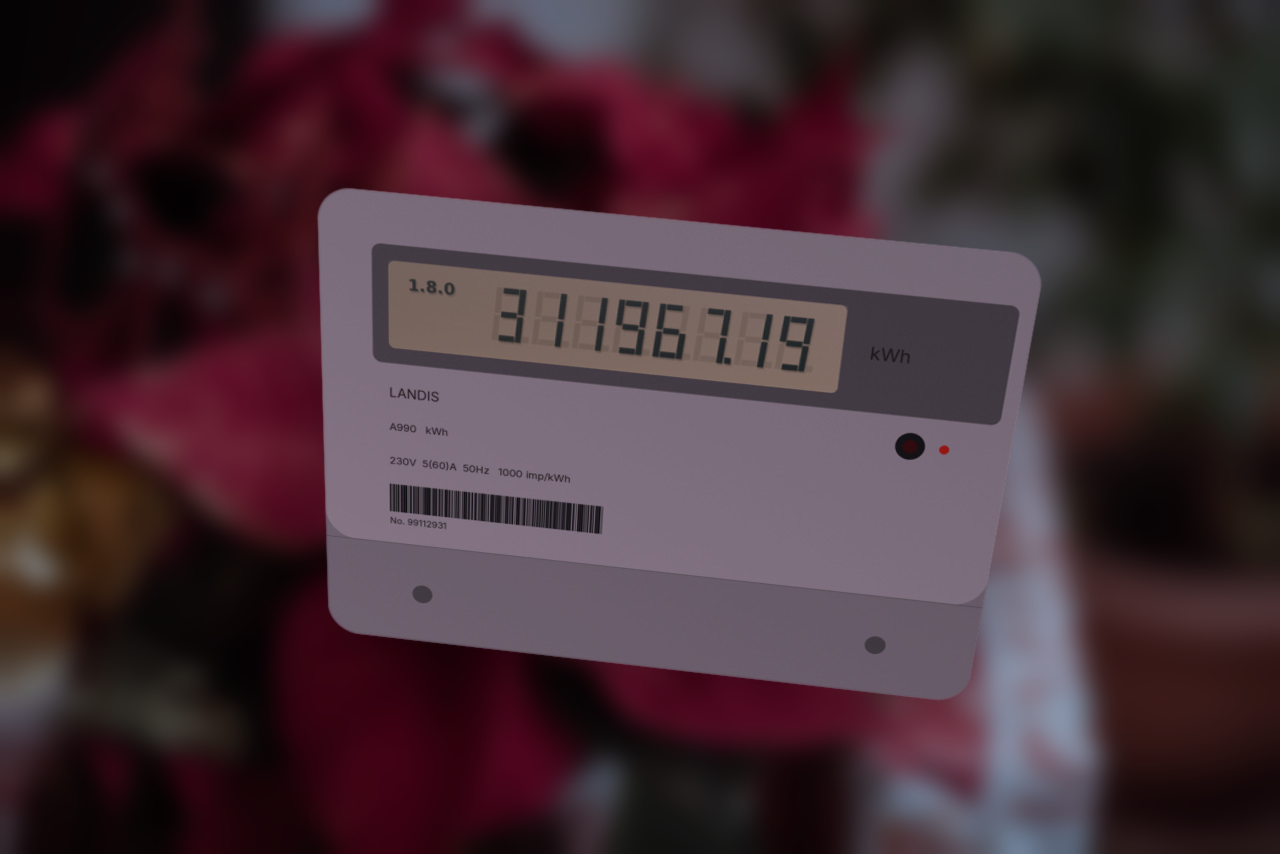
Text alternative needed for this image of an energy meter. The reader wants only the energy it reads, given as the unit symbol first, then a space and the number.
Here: kWh 311967.19
